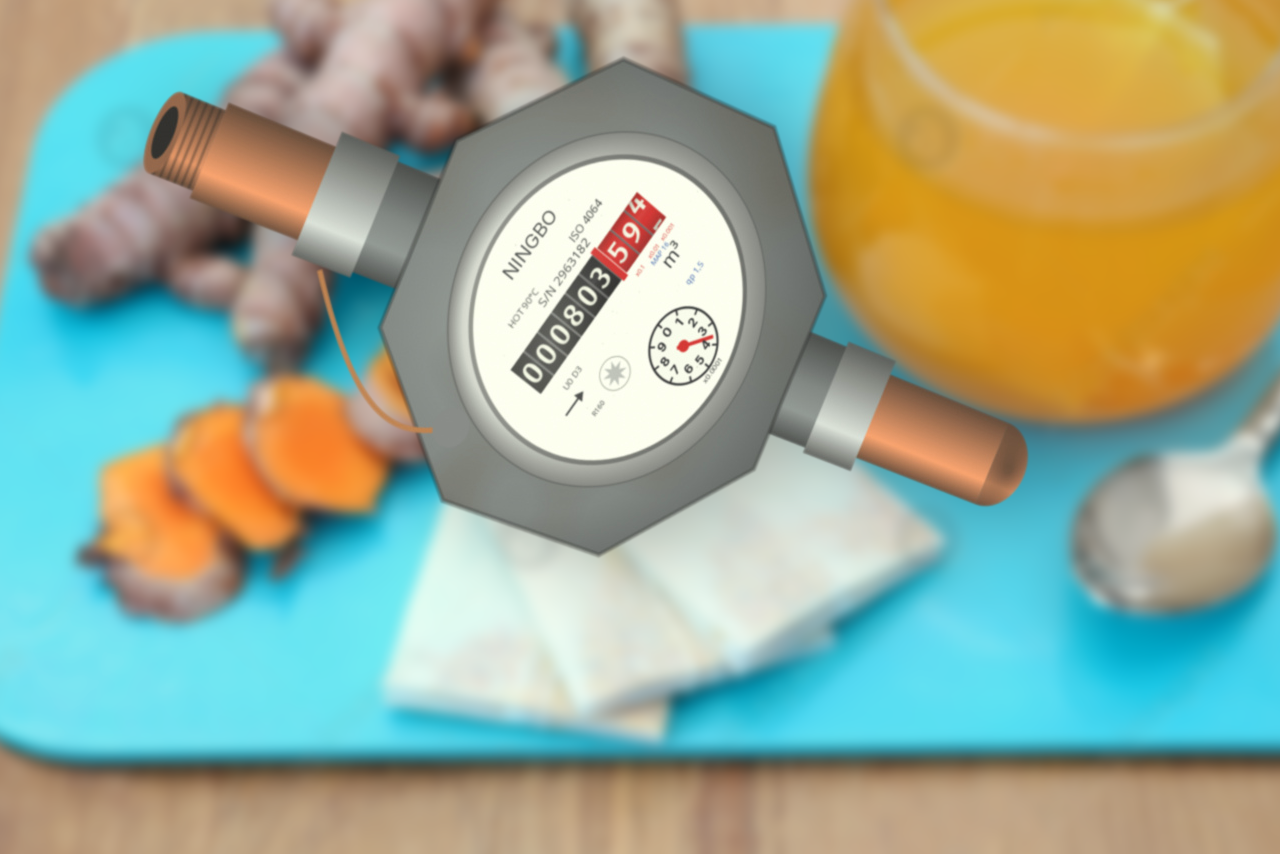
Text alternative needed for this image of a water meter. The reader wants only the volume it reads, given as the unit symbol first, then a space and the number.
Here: m³ 803.5943
